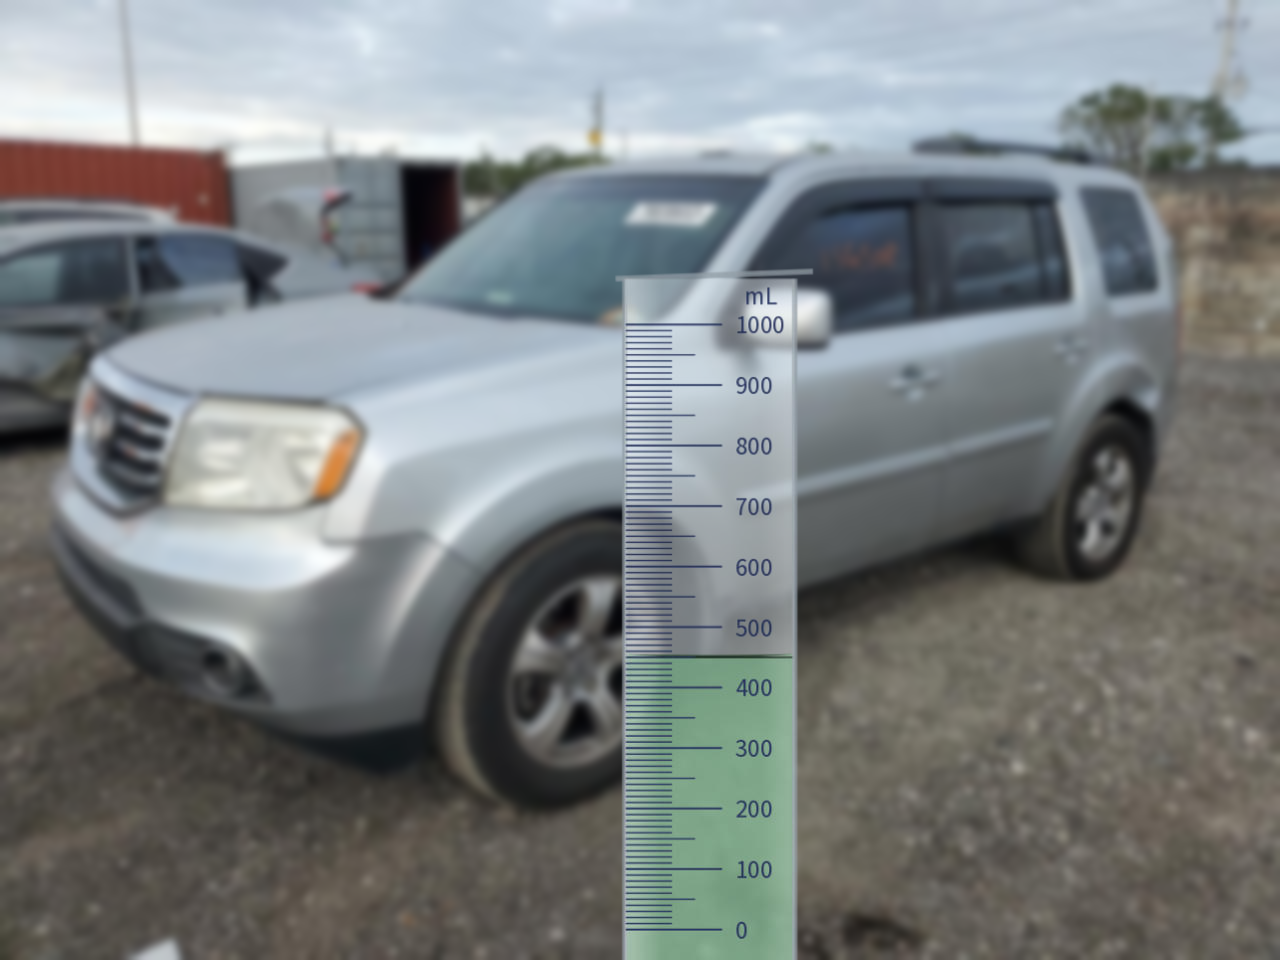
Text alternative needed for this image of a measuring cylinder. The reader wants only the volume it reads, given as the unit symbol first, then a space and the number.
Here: mL 450
